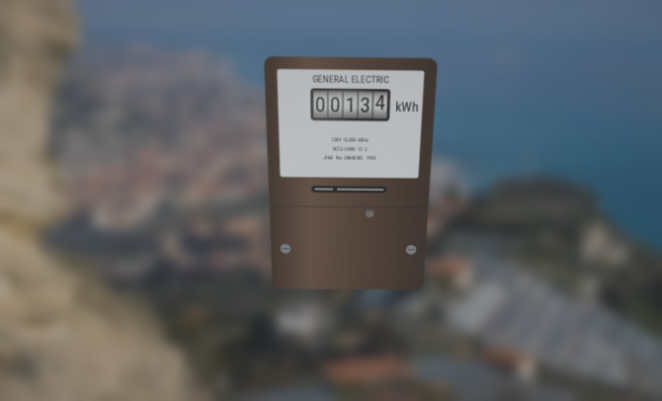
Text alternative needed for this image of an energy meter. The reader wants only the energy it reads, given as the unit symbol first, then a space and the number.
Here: kWh 134
